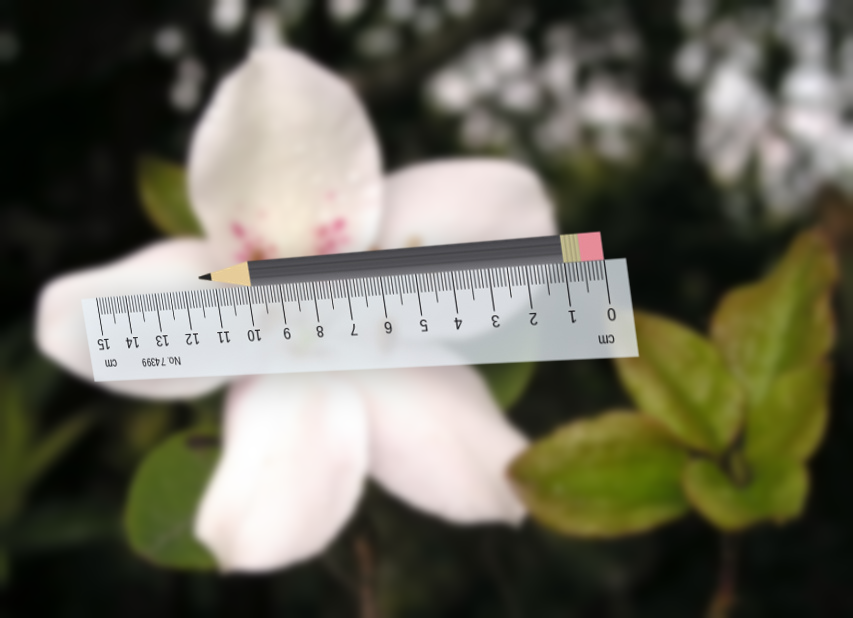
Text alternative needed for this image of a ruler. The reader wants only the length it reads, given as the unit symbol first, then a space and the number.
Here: cm 11.5
